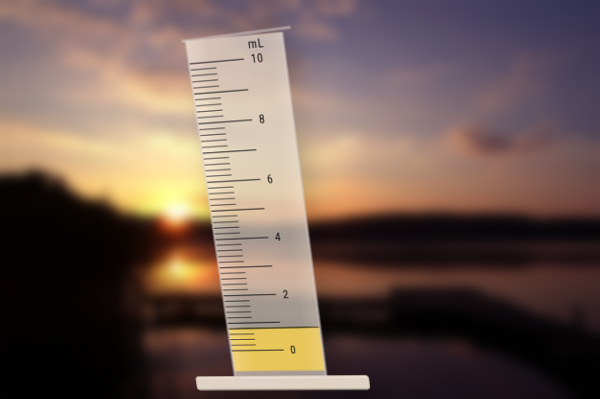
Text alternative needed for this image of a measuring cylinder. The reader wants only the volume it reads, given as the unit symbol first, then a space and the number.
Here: mL 0.8
